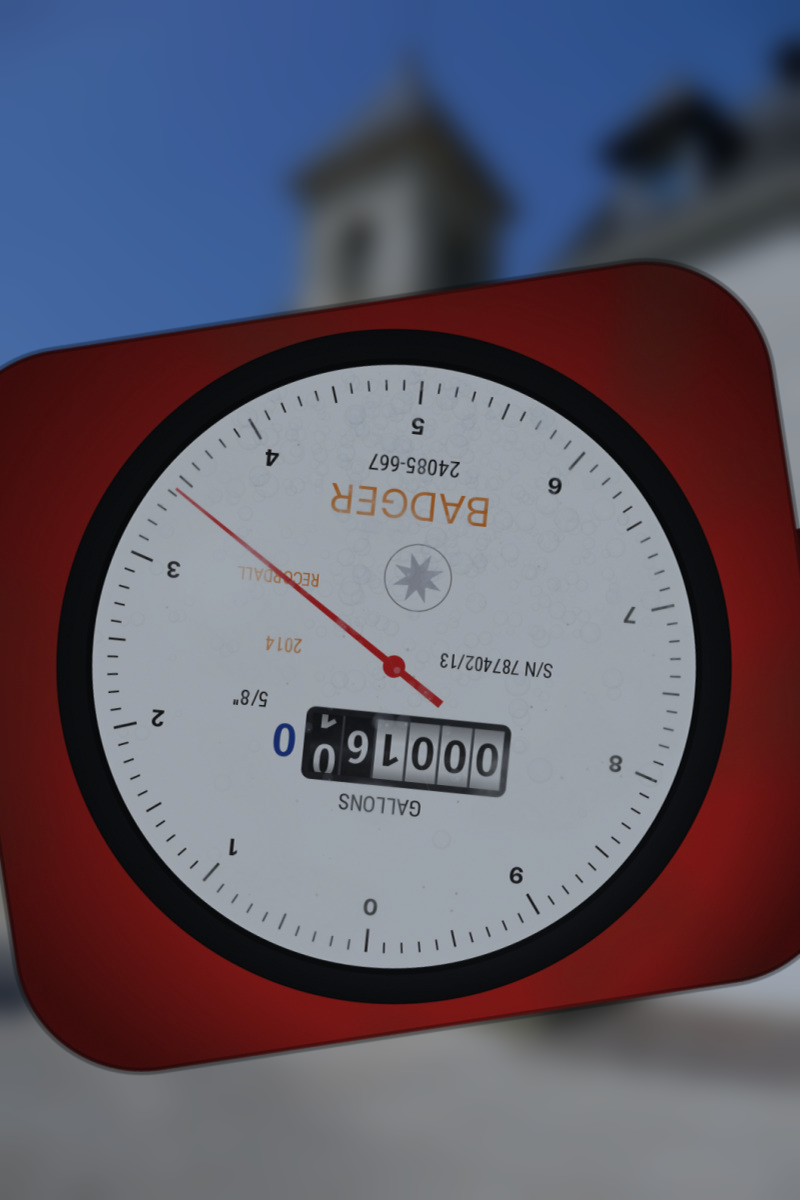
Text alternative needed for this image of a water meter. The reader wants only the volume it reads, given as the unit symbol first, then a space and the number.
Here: gal 1603.4
